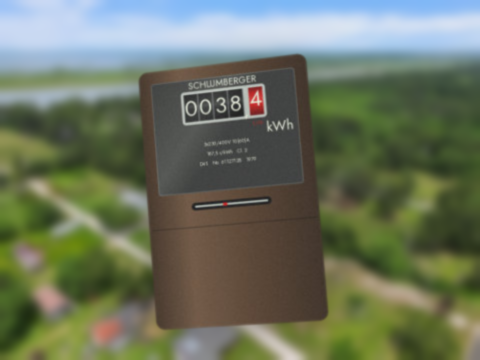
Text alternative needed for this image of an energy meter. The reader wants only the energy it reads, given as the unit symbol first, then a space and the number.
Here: kWh 38.4
